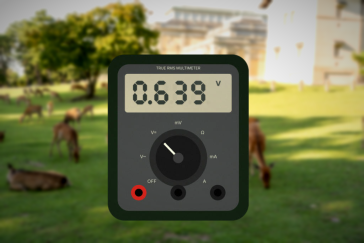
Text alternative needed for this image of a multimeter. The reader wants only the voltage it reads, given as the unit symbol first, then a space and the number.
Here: V 0.639
